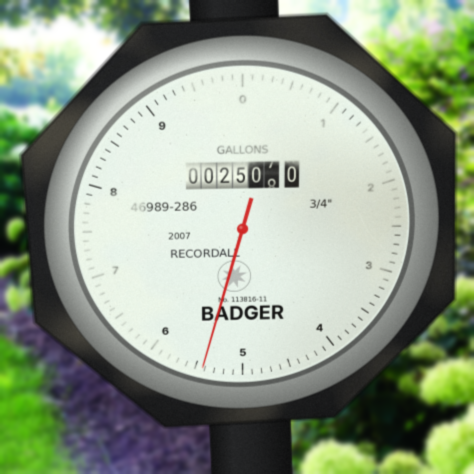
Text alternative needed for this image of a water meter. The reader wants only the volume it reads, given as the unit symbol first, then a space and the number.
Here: gal 25075.4
